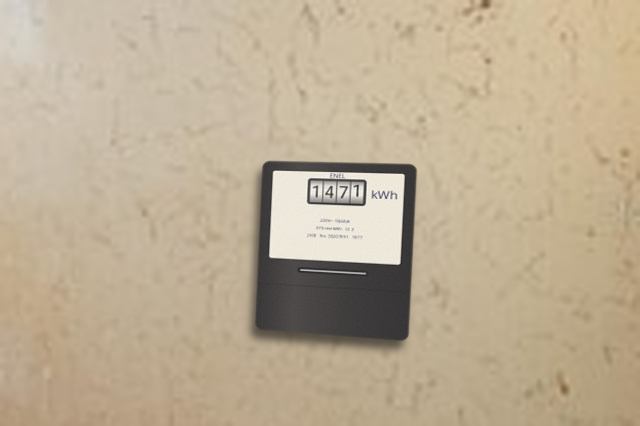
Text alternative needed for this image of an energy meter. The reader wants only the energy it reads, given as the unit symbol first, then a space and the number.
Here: kWh 1471
